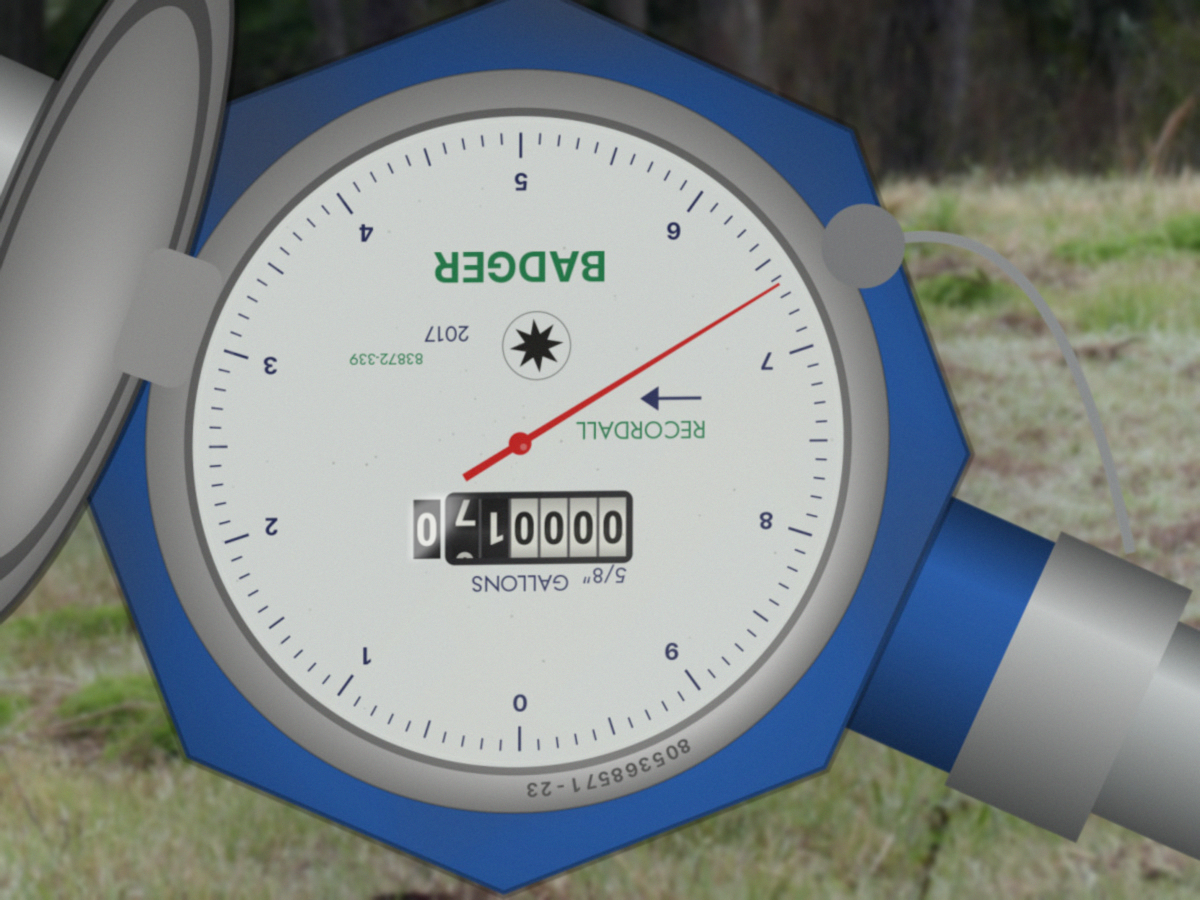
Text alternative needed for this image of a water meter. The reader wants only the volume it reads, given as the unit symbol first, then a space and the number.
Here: gal 166.6
